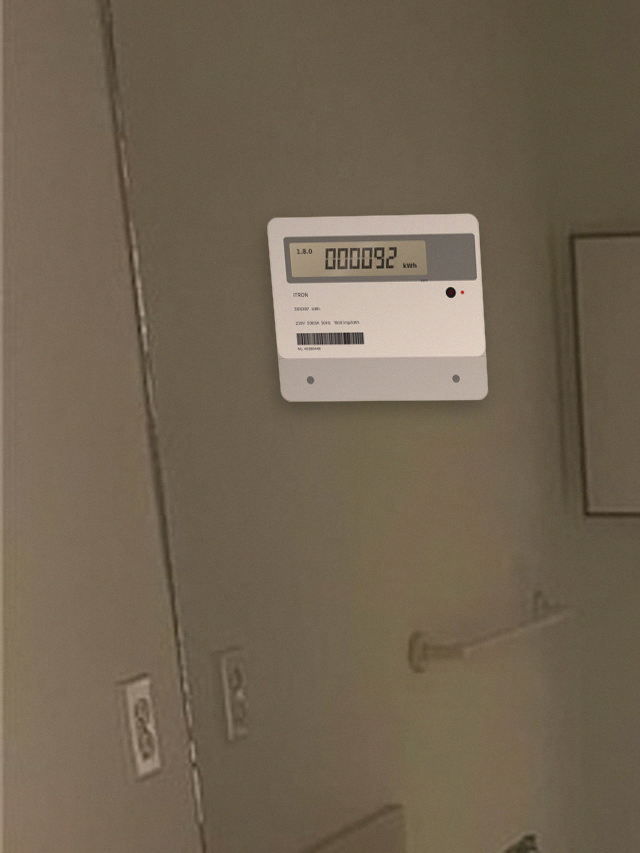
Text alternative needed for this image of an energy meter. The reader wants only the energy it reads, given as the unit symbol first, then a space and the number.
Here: kWh 92
